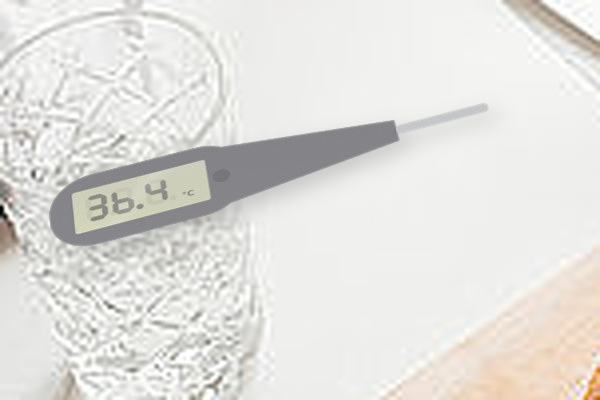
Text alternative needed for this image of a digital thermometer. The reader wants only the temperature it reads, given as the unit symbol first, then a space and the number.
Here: °C 36.4
